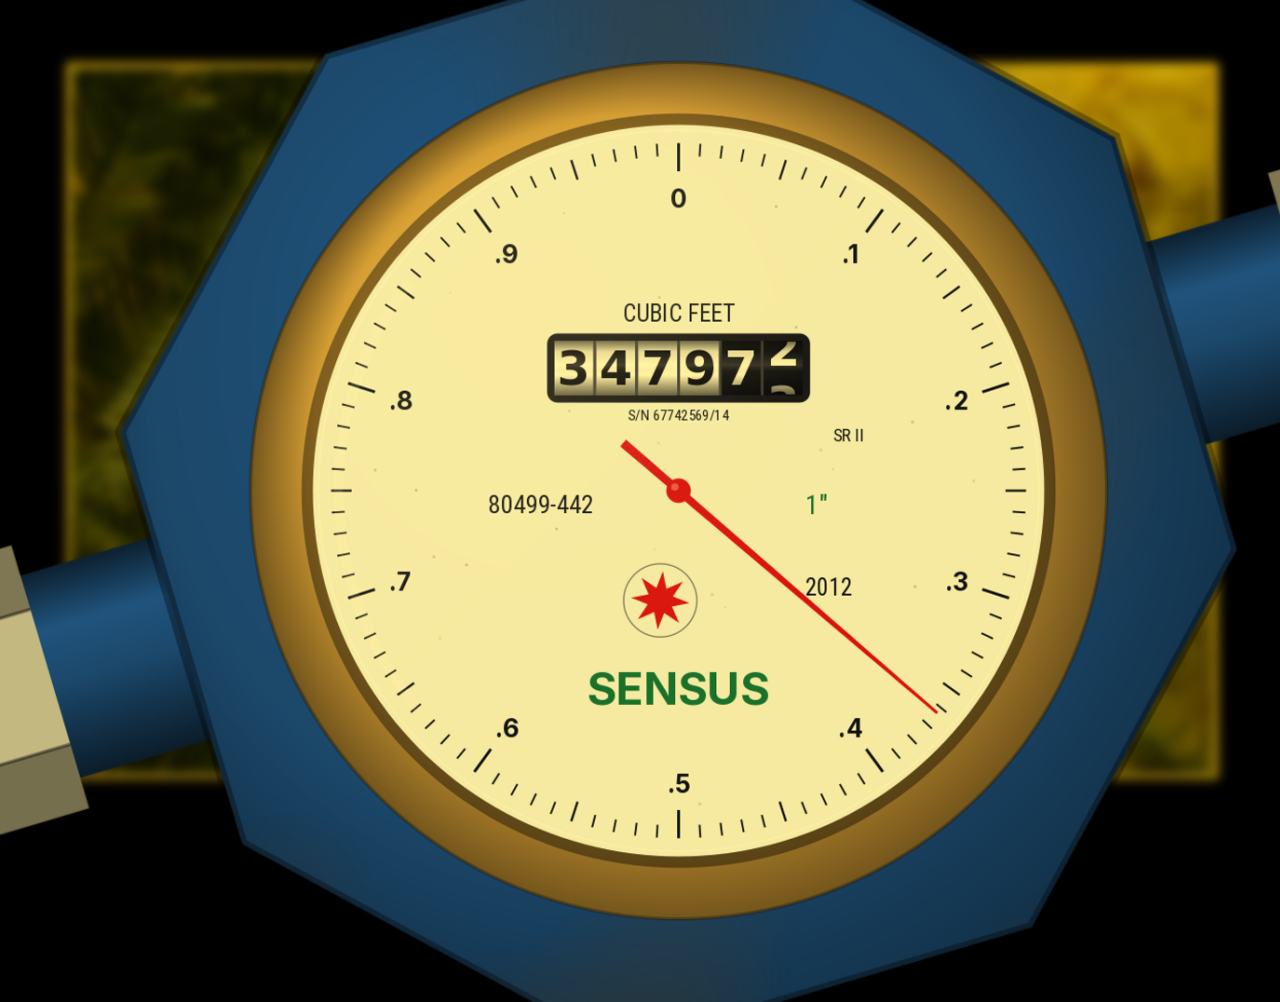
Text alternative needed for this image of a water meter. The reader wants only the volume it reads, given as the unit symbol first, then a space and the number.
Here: ft³ 347972.36
